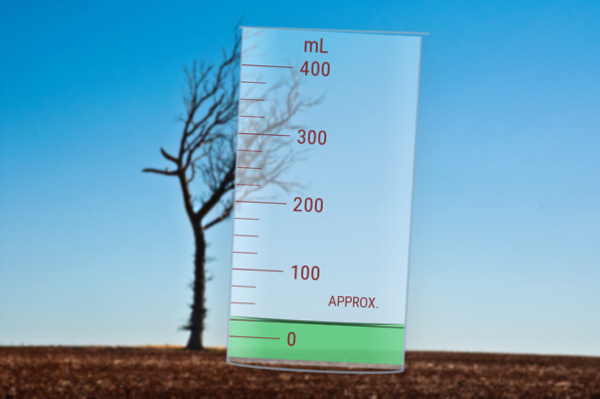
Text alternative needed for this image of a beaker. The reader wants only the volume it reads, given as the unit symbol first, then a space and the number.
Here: mL 25
